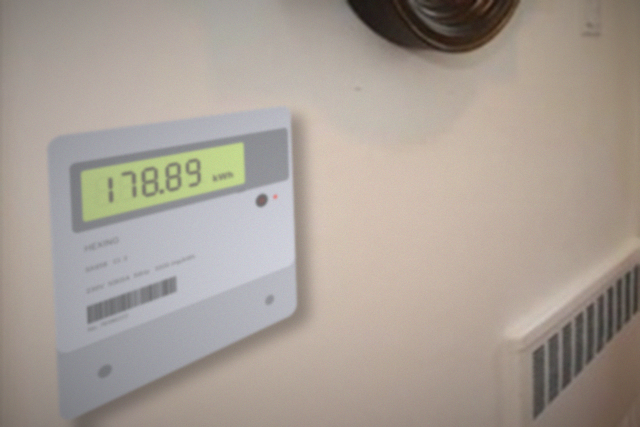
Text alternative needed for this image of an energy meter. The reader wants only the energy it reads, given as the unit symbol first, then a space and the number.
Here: kWh 178.89
